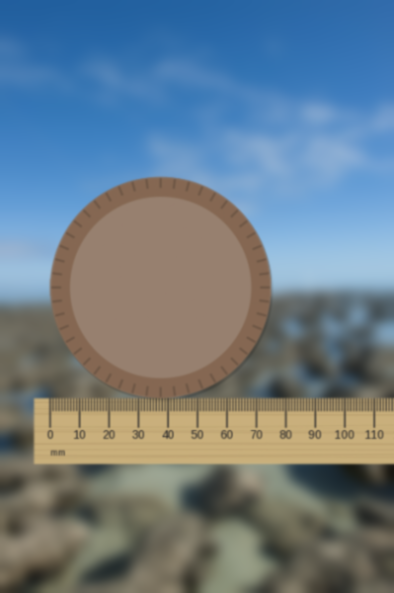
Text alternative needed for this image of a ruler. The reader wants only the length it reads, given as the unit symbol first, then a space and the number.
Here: mm 75
